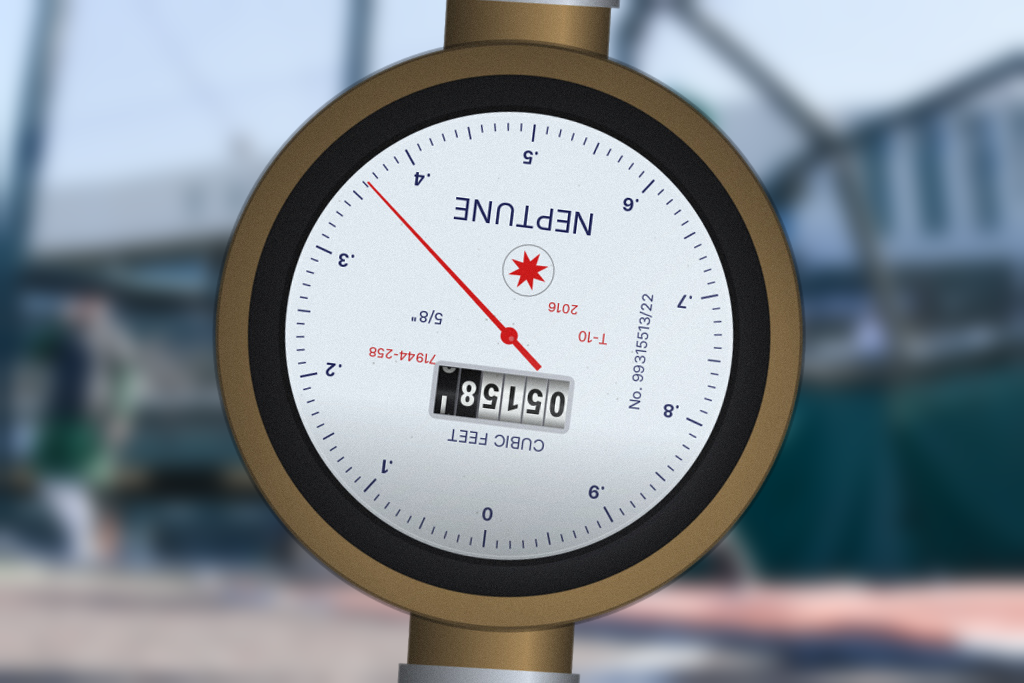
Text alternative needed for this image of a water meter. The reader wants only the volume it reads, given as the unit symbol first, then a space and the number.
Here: ft³ 51581.36
